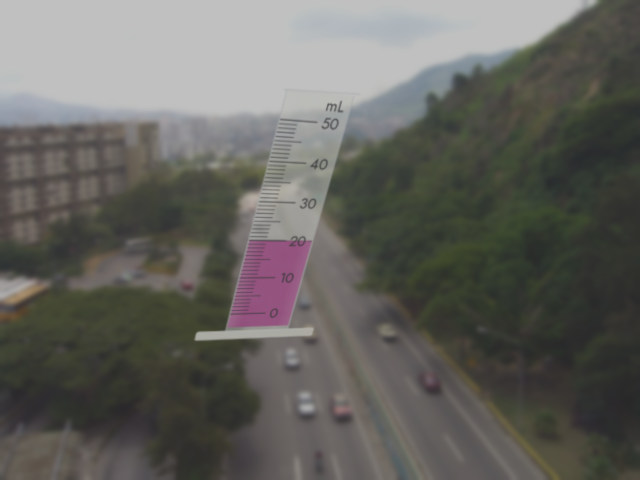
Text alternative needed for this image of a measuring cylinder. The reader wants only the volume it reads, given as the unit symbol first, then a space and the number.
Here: mL 20
